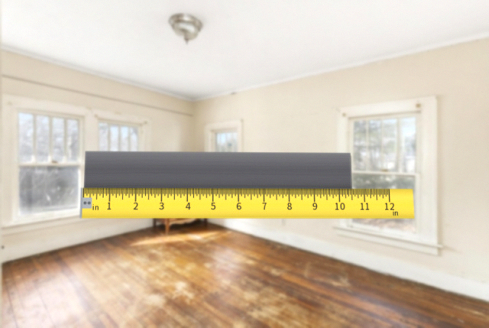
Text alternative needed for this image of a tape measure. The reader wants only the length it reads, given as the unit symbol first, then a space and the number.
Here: in 10.5
